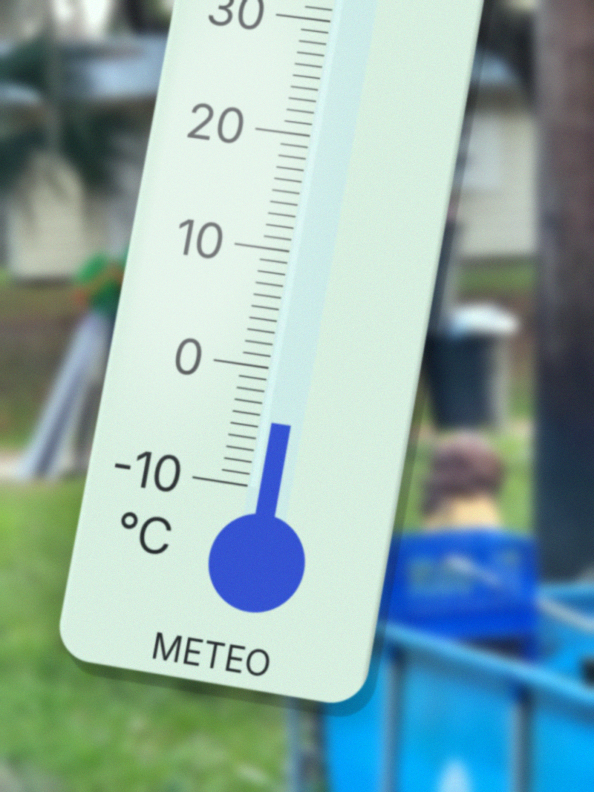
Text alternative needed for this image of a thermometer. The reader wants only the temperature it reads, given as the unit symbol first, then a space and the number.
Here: °C -4.5
